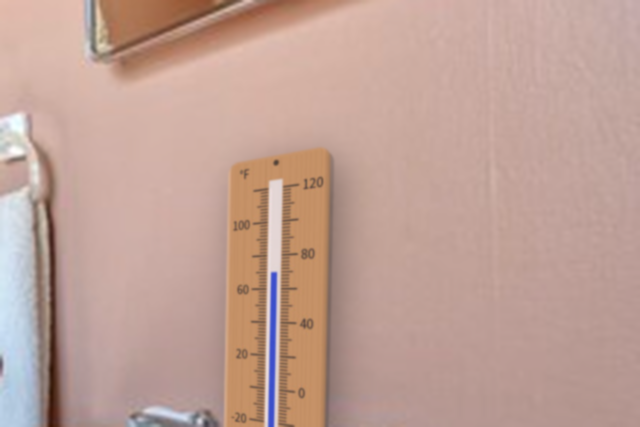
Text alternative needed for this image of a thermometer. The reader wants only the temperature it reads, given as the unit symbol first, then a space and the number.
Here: °F 70
